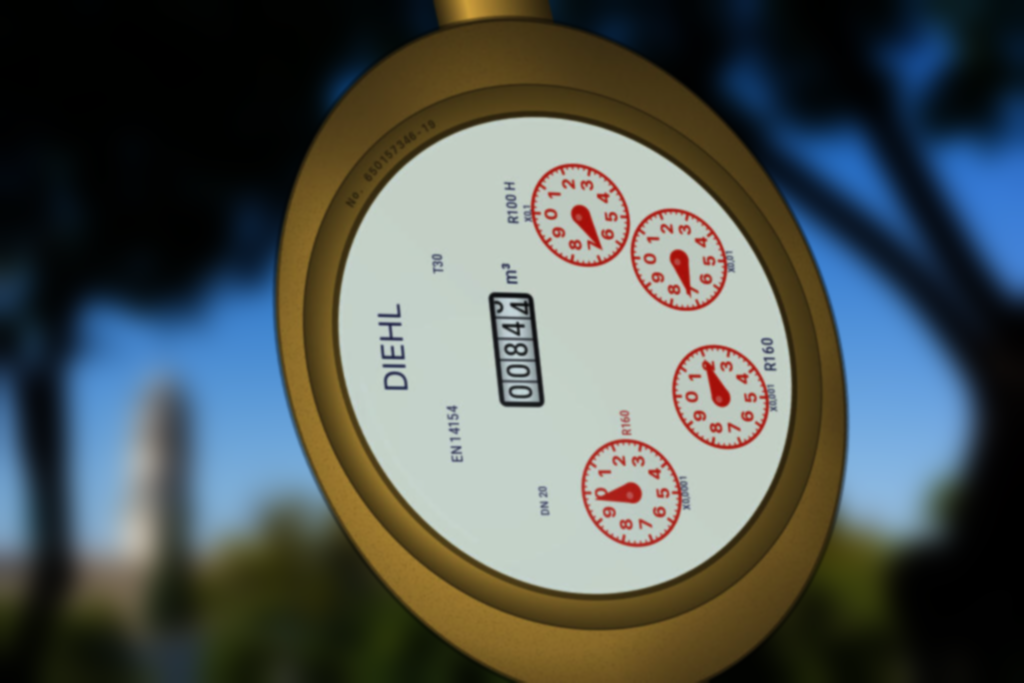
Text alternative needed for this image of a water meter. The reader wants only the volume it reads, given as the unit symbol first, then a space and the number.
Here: m³ 843.6719
